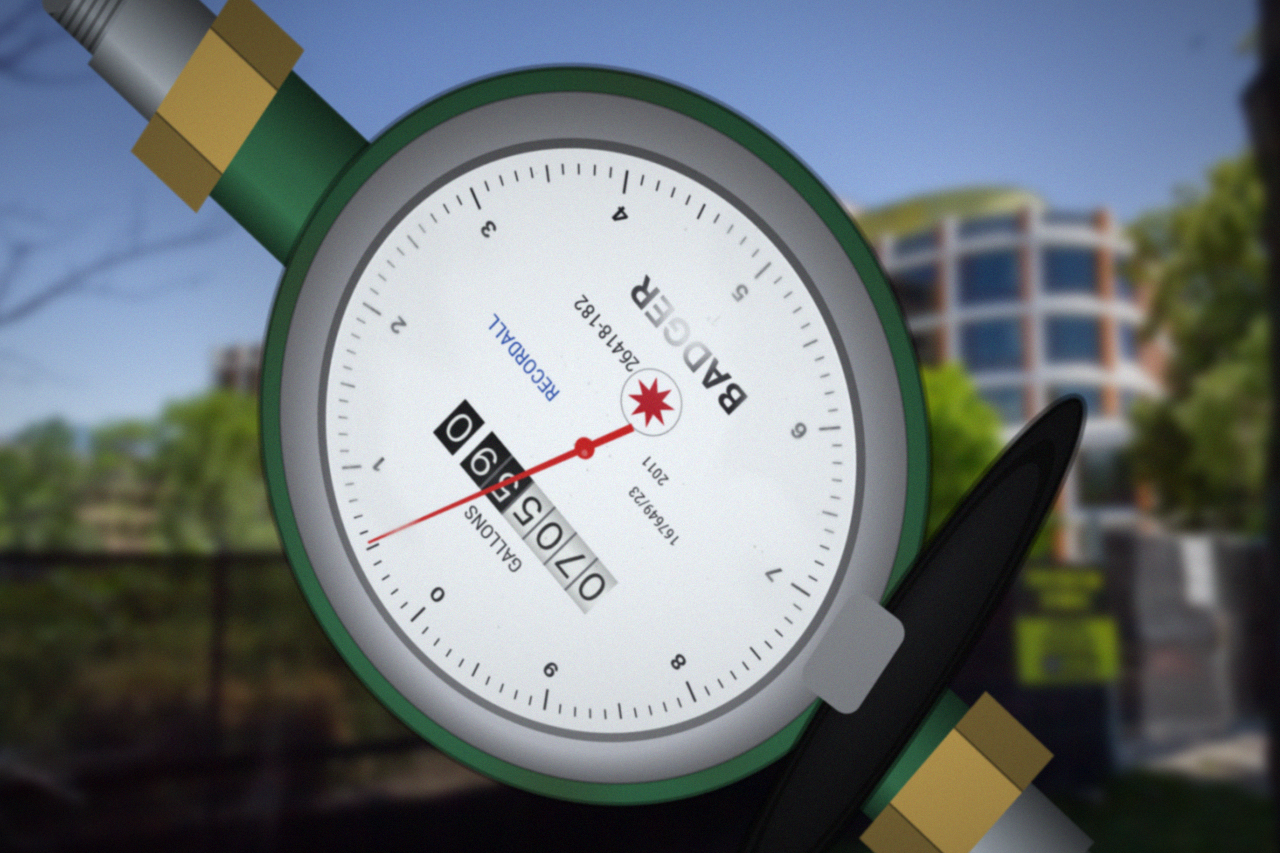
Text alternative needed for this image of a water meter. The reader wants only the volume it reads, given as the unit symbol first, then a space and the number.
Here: gal 705590.5
